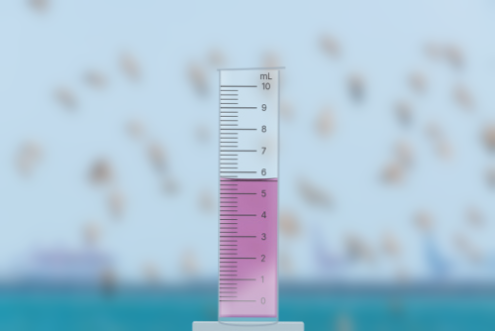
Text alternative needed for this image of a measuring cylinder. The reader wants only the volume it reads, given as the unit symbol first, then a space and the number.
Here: mL 5.6
